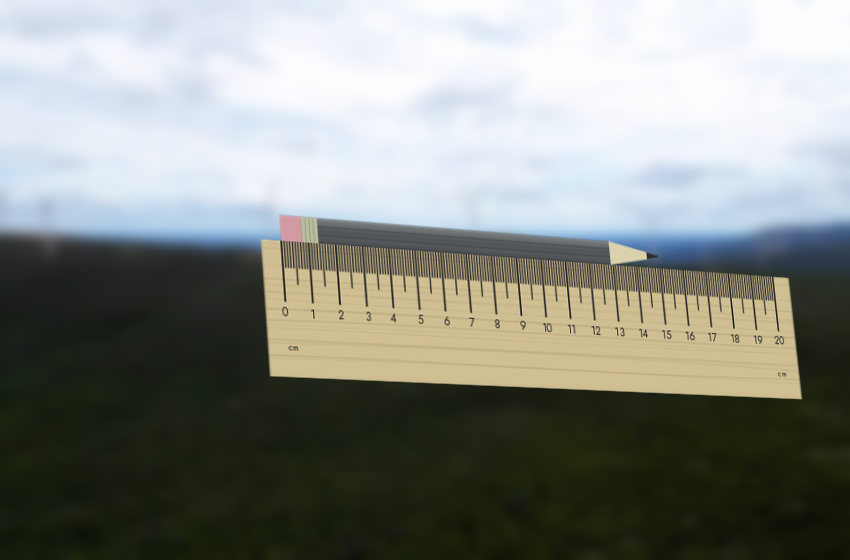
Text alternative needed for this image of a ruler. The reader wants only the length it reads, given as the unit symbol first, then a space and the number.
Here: cm 15
